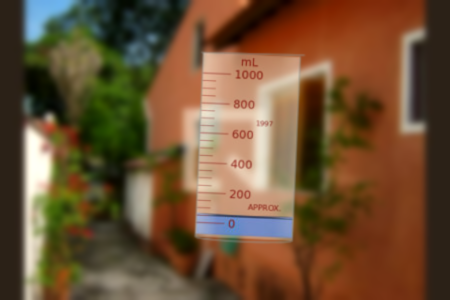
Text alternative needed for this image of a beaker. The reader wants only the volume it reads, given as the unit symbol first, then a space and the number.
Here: mL 50
